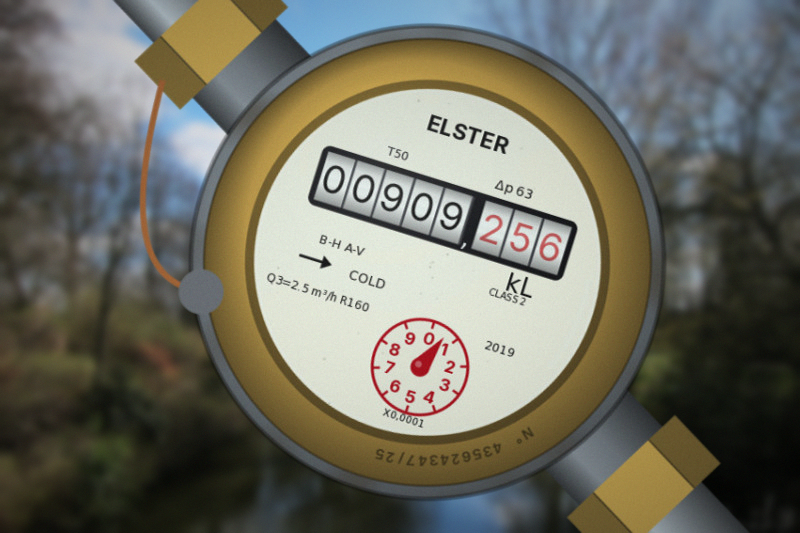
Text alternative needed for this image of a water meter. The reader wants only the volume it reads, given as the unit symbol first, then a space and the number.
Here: kL 909.2560
